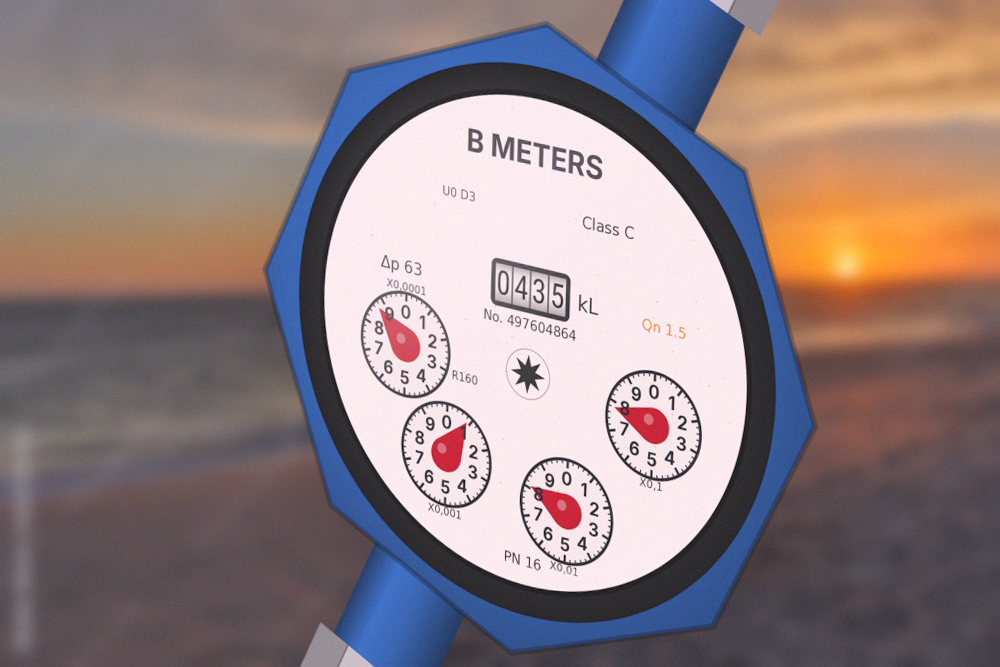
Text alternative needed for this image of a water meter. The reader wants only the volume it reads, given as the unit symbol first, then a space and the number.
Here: kL 435.7808
